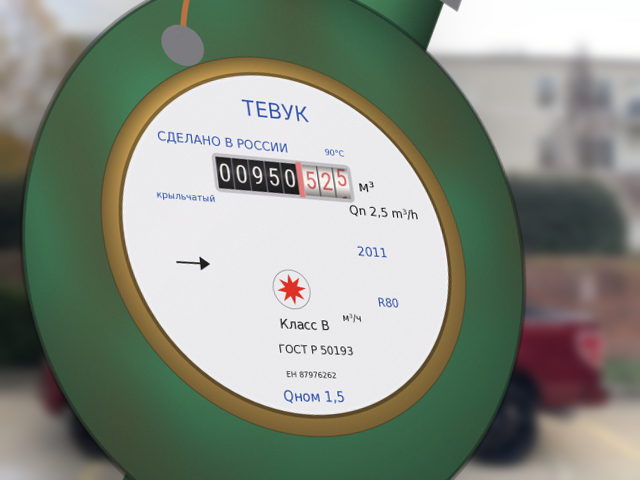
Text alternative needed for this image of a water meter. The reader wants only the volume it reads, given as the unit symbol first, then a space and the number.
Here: m³ 950.525
